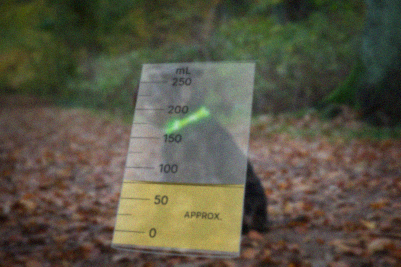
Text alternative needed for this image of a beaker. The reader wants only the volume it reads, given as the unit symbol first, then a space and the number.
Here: mL 75
